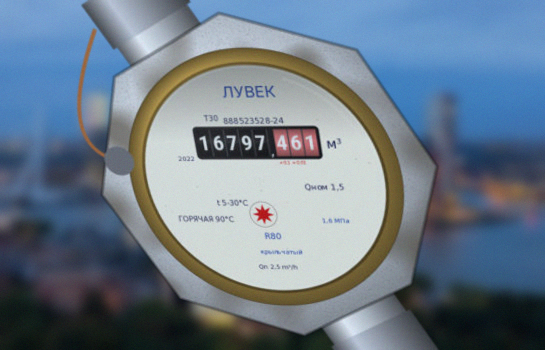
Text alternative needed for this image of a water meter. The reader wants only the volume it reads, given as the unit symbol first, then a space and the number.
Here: m³ 16797.461
